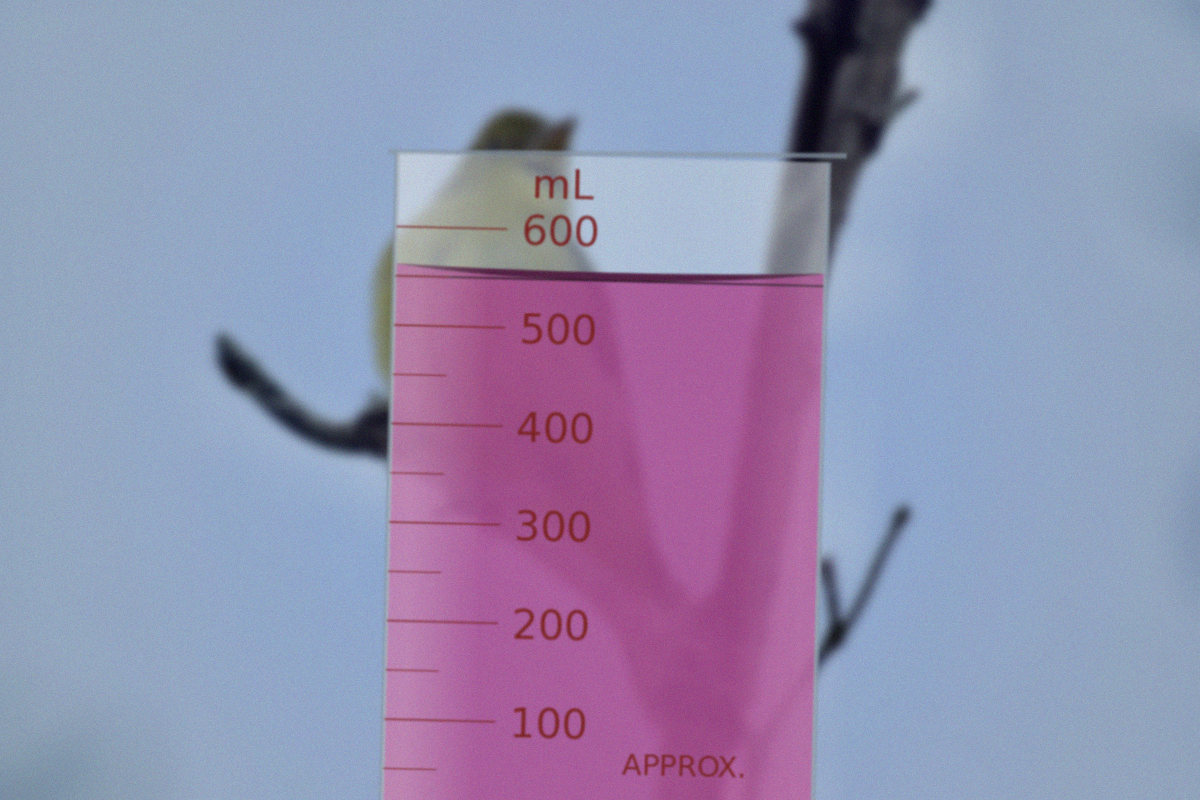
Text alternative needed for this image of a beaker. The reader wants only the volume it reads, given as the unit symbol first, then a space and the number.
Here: mL 550
